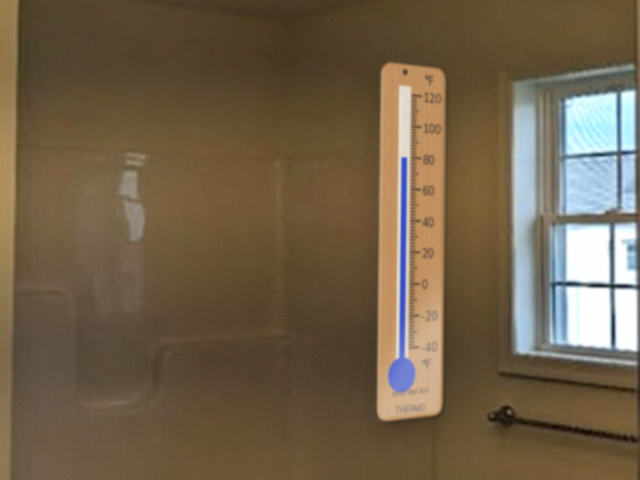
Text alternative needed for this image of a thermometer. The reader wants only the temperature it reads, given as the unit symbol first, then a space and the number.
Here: °F 80
